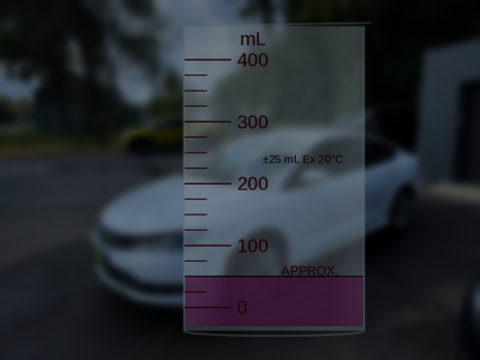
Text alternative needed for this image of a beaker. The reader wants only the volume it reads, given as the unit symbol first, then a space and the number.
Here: mL 50
